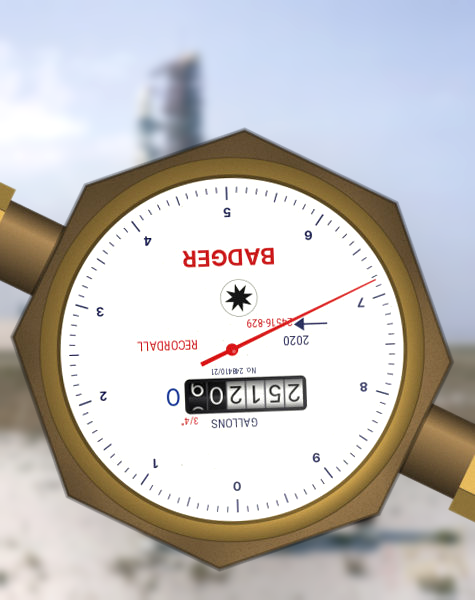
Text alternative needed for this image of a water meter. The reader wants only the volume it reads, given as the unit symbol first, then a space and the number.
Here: gal 2512086.8
